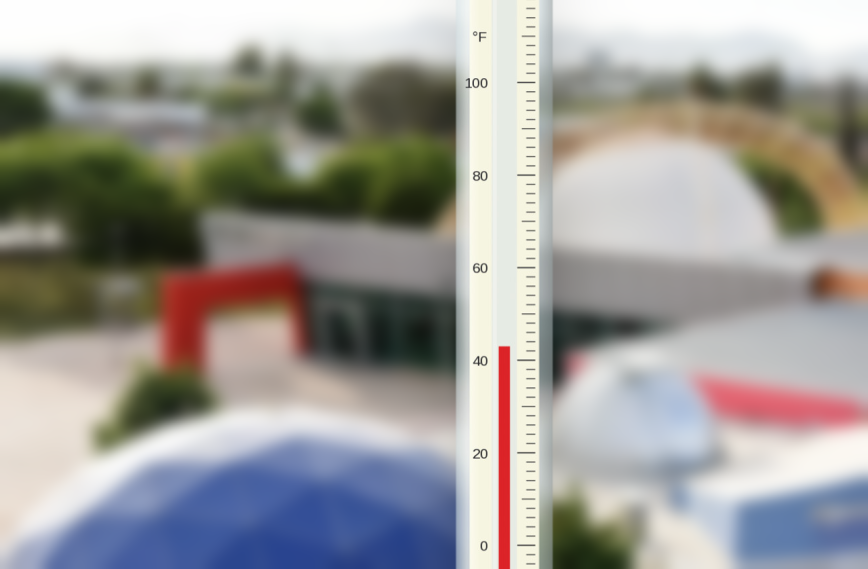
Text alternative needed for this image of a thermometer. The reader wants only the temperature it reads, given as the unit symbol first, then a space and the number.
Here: °F 43
